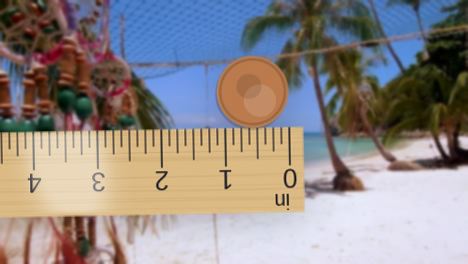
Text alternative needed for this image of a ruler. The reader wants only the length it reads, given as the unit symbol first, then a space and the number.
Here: in 1.125
